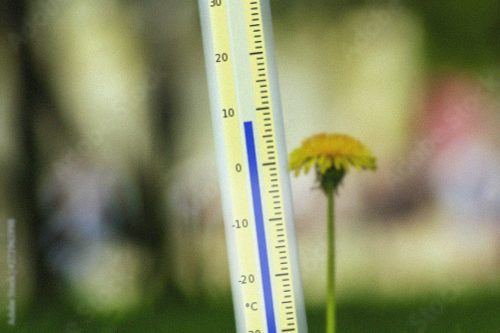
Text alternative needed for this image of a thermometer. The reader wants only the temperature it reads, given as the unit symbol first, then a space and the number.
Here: °C 8
